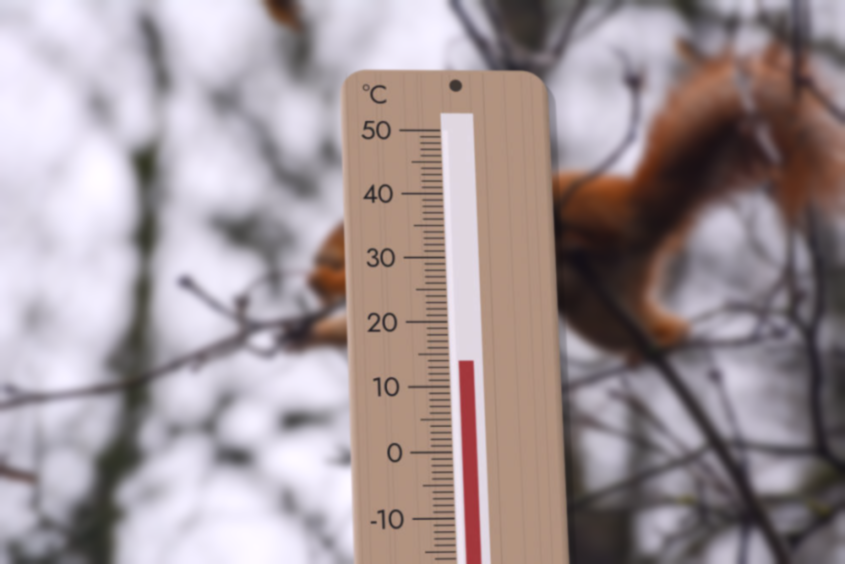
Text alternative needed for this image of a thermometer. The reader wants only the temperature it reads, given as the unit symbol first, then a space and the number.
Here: °C 14
